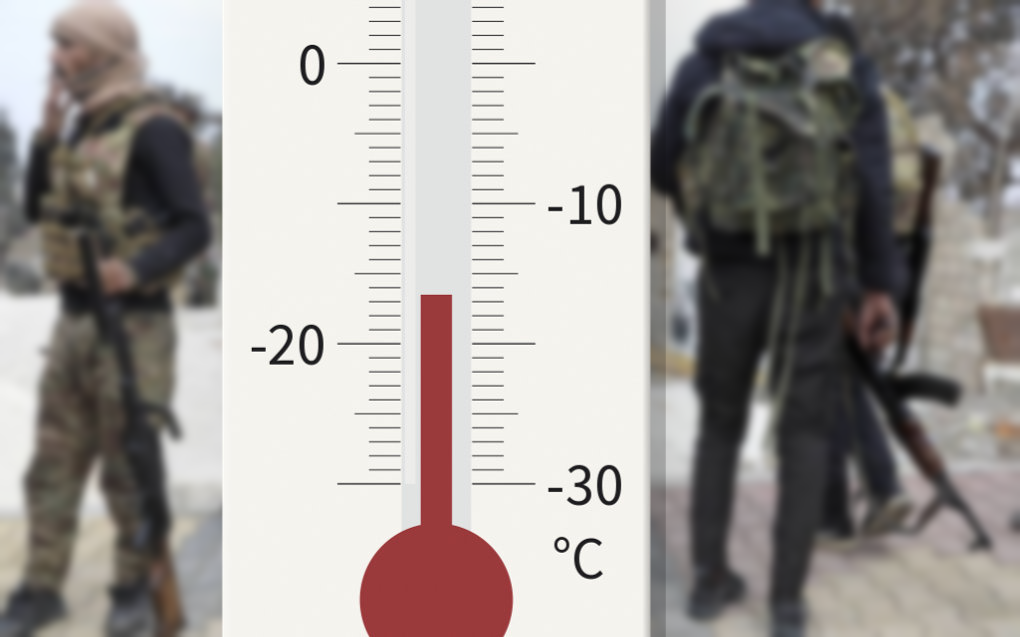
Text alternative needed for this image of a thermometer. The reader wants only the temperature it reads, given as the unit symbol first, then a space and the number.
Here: °C -16.5
